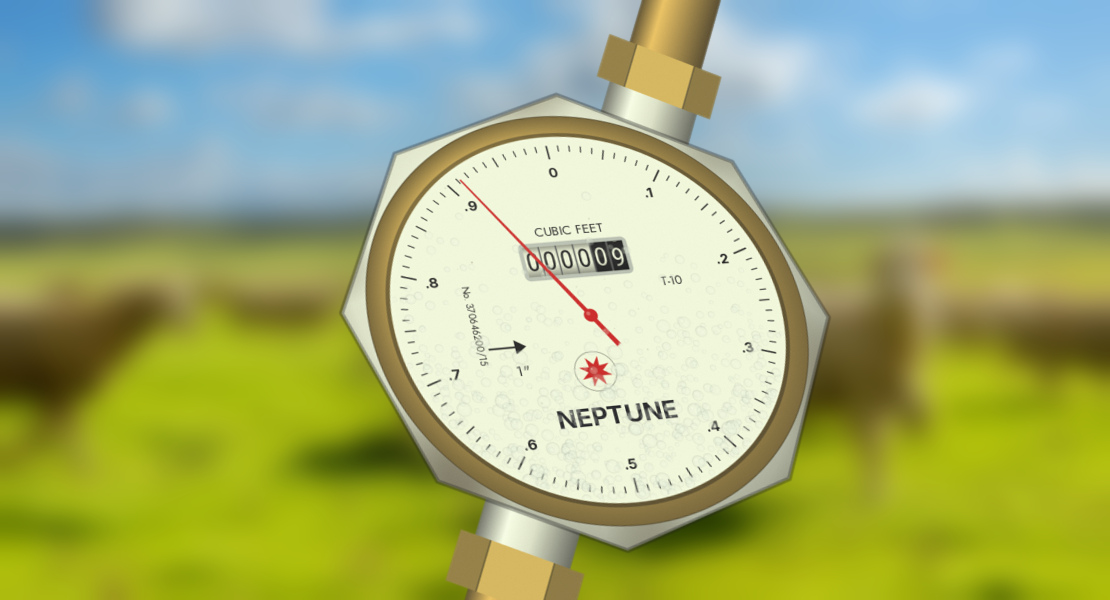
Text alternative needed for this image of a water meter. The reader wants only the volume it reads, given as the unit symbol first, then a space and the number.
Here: ft³ 8.91
